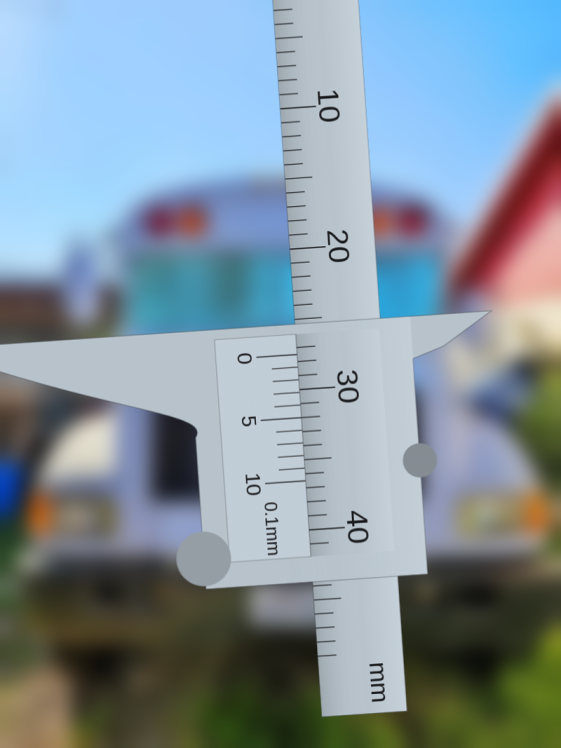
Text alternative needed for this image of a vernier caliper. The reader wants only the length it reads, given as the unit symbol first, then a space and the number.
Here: mm 27.5
